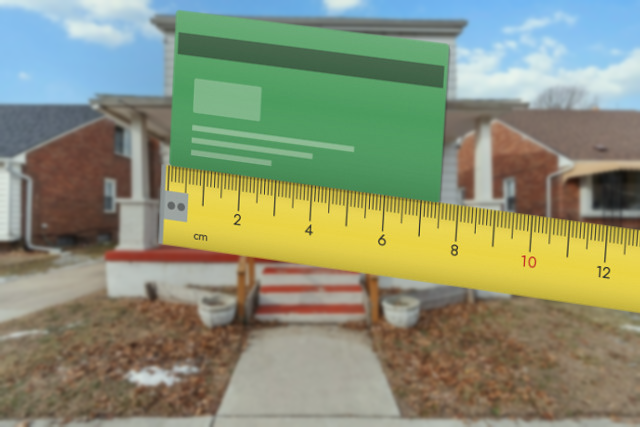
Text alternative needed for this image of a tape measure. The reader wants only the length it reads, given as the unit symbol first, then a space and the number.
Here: cm 7.5
